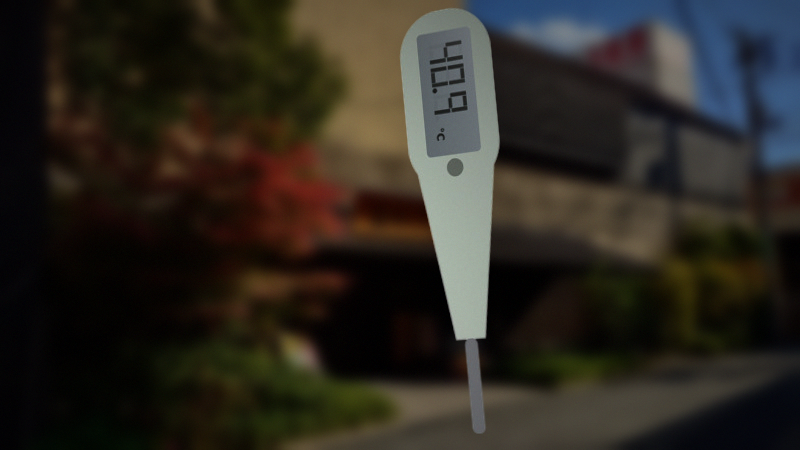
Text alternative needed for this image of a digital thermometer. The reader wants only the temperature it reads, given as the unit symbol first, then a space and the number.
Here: °C 40.9
